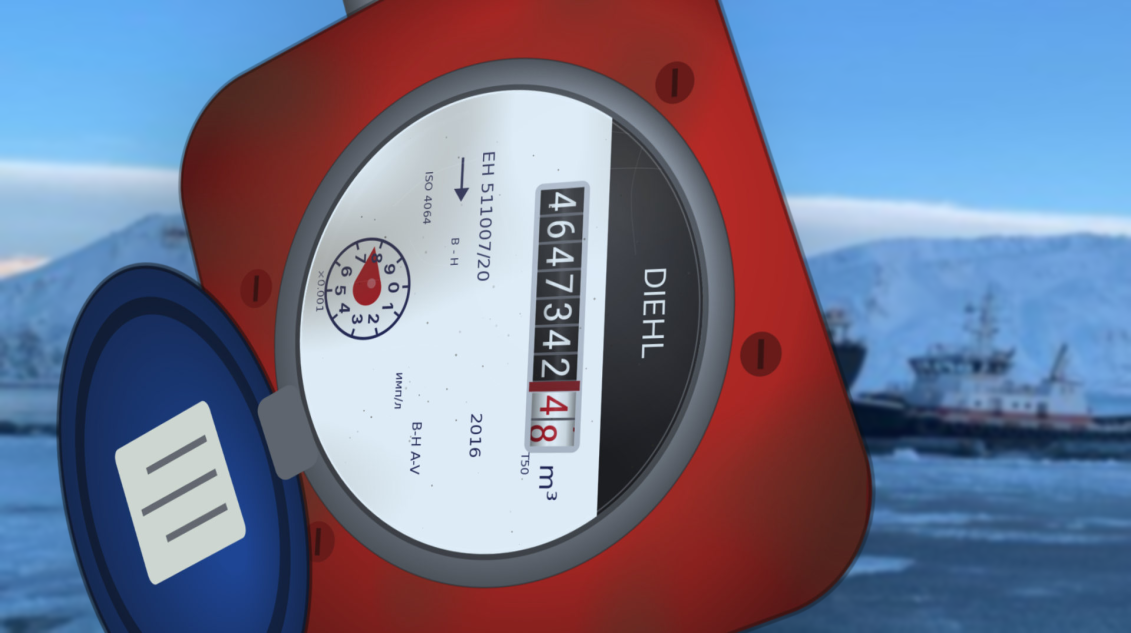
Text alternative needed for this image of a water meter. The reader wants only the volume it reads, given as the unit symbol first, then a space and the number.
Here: m³ 4647342.477
